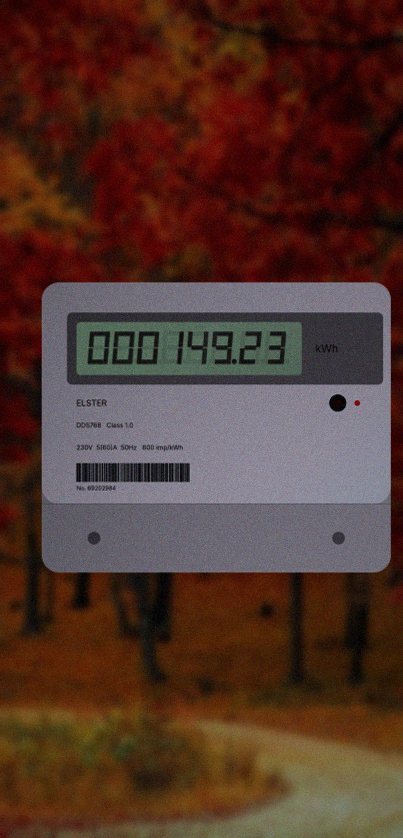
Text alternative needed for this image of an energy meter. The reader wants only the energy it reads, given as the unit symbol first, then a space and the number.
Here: kWh 149.23
